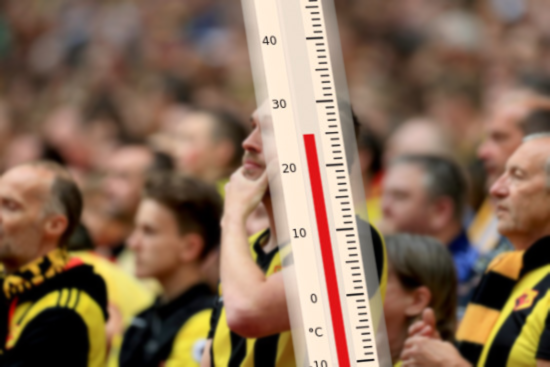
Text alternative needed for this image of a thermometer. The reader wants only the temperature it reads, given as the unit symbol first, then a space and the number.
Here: °C 25
